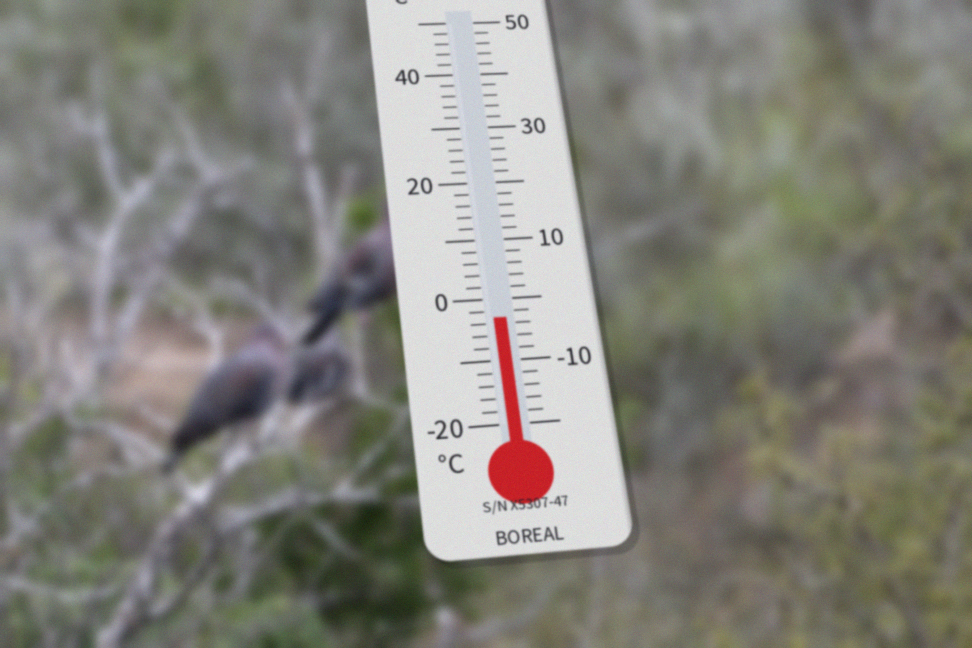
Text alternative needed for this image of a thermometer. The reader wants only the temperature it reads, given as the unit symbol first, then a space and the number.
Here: °C -3
